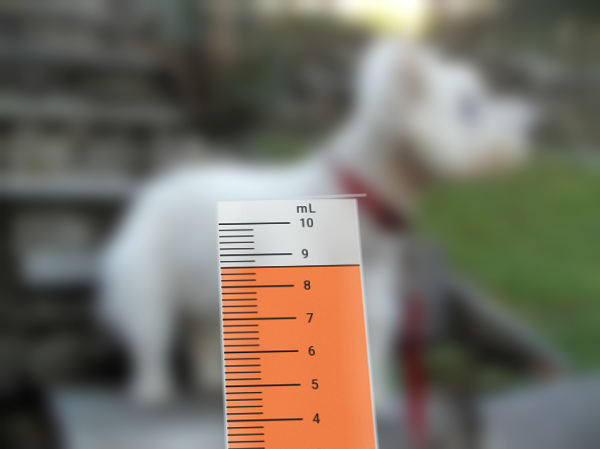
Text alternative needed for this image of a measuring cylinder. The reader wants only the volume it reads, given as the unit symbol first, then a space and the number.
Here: mL 8.6
